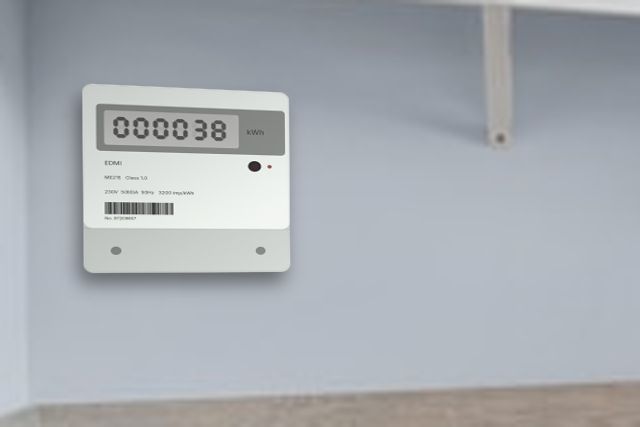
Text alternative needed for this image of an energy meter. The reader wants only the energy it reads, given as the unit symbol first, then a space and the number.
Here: kWh 38
